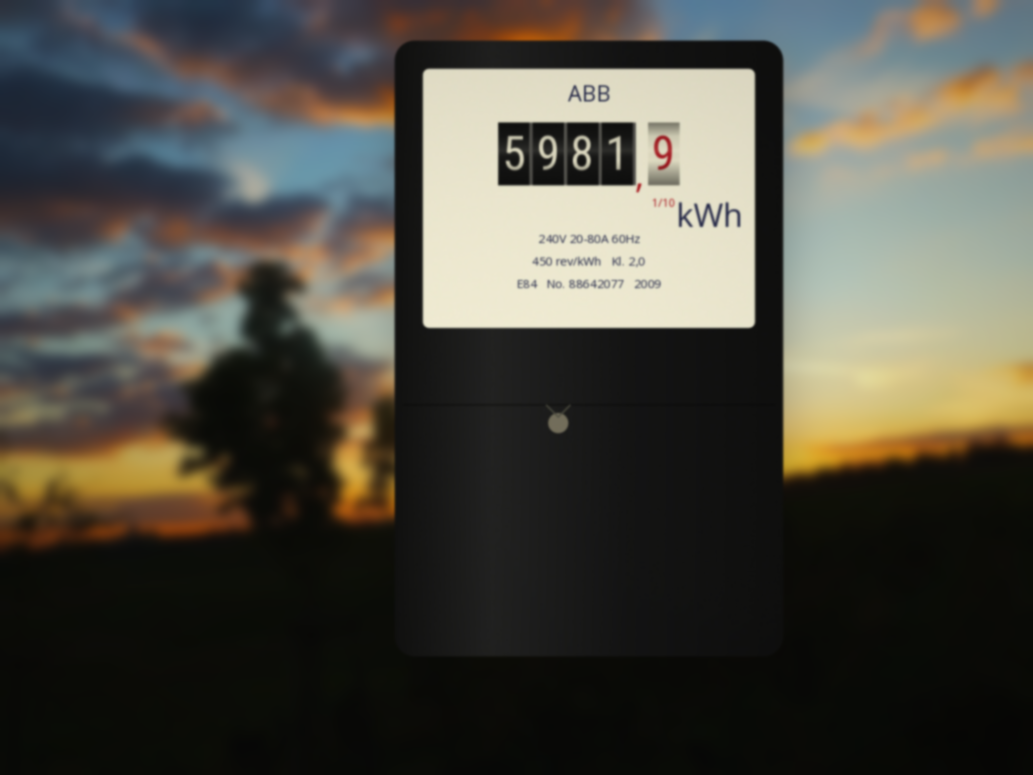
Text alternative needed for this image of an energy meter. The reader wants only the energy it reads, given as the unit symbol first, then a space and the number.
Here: kWh 5981.9
